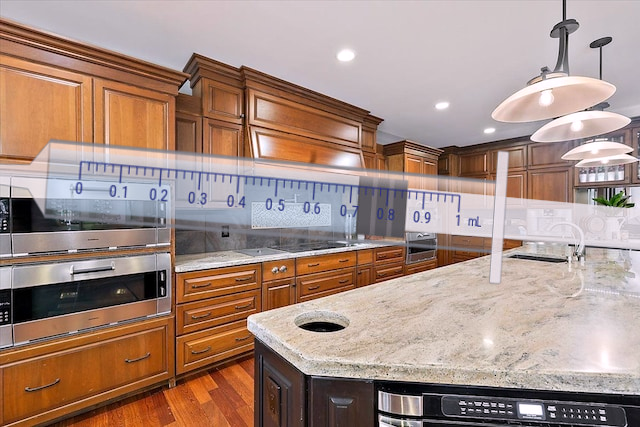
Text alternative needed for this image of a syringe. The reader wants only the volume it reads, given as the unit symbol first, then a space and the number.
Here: mL 0.72
